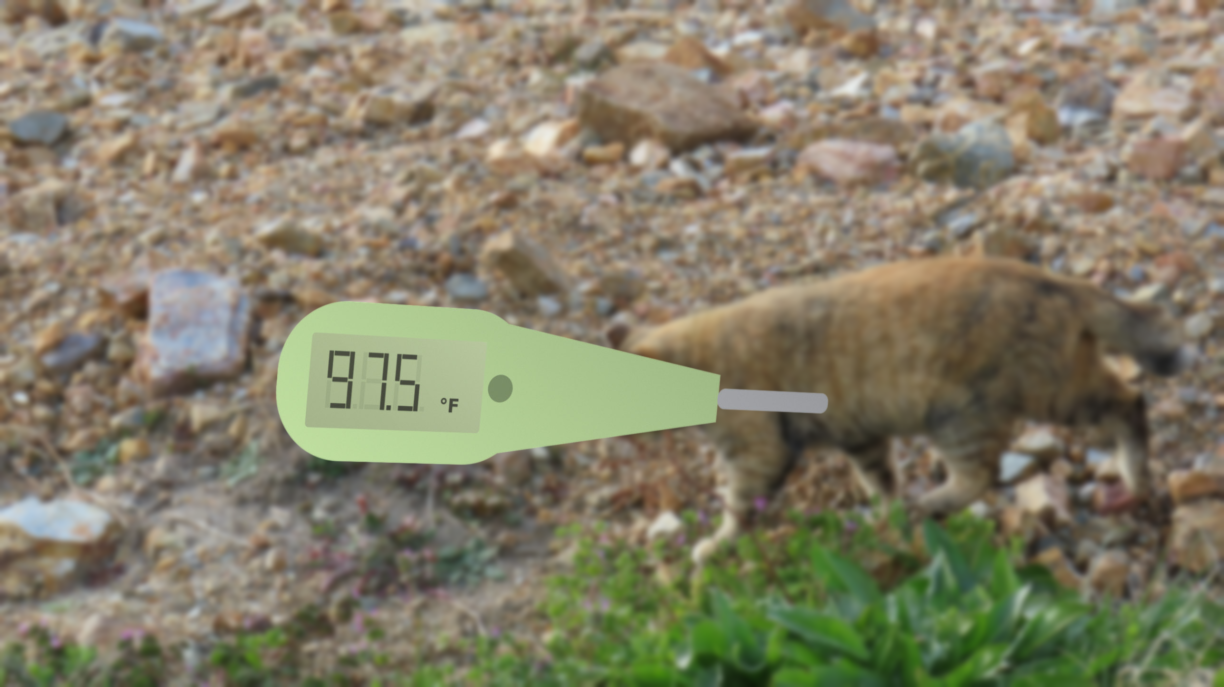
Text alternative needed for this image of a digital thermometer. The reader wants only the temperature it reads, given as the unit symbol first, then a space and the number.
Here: °F 97.5
